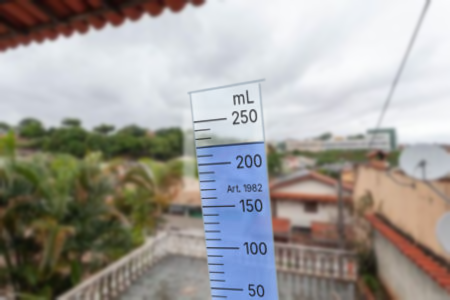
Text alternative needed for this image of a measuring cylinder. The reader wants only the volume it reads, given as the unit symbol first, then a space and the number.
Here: mL 220
